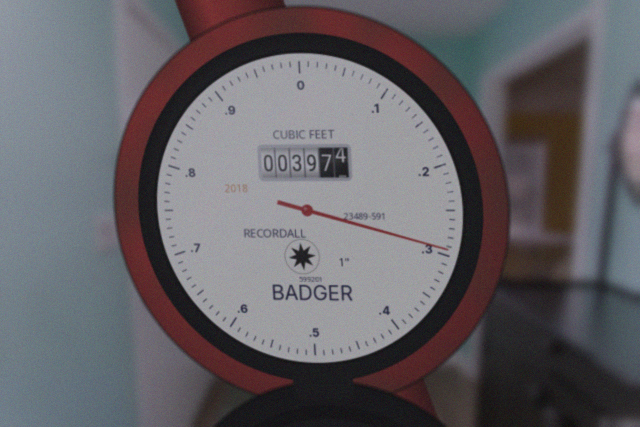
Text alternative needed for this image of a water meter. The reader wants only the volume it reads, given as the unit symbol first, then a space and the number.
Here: ft³ 3974.29
